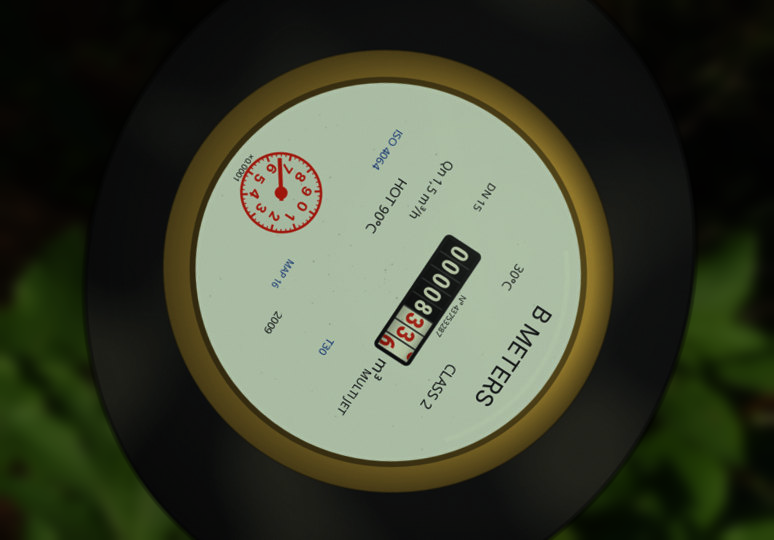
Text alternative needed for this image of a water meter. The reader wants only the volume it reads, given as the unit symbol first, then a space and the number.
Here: m³ 8.3356
